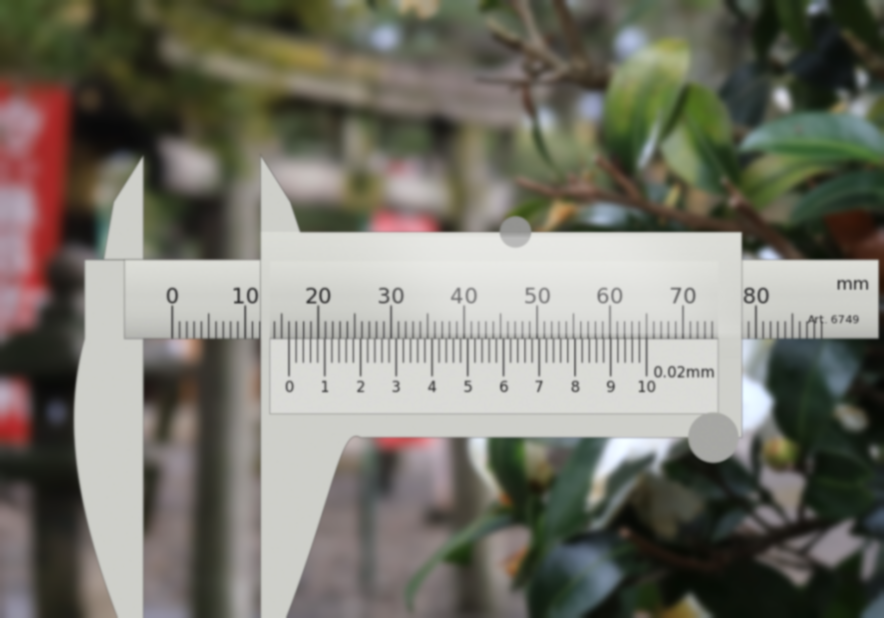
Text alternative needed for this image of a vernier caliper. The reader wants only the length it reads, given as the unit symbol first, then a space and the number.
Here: mm 16.0
